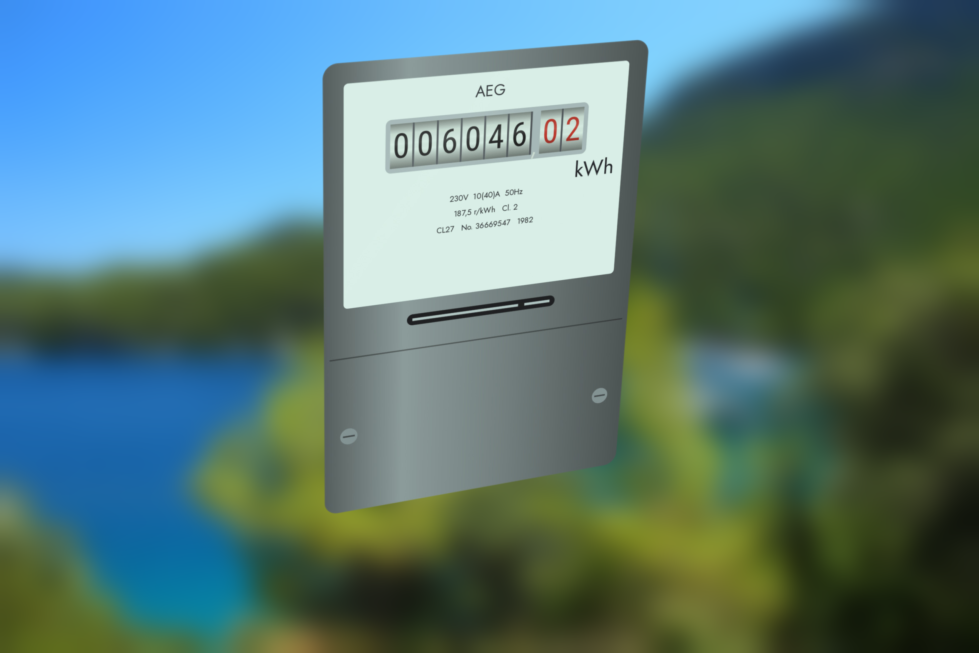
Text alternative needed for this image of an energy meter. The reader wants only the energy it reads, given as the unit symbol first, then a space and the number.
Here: kWh 6046.02
